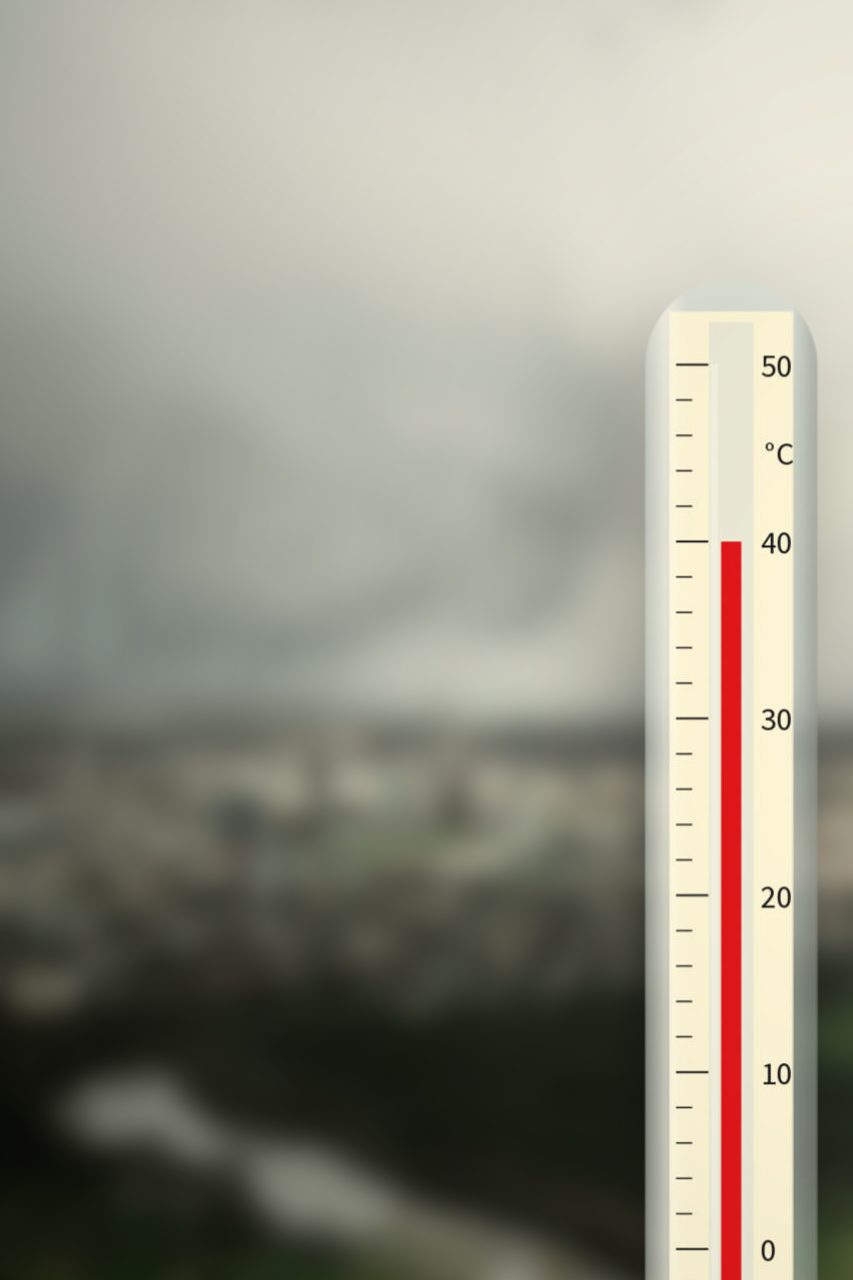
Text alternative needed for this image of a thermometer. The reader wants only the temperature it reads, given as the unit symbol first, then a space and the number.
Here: °C 40
